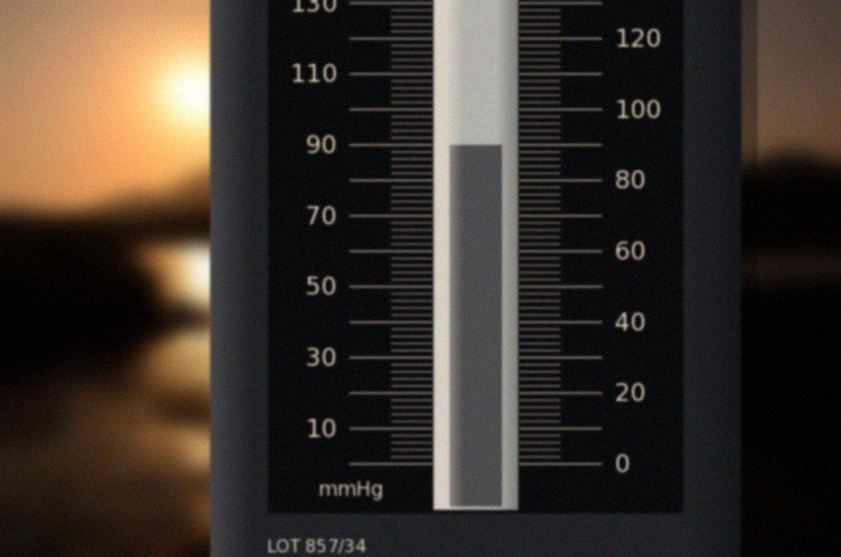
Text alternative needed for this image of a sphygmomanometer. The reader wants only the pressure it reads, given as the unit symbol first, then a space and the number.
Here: mmHg 90
